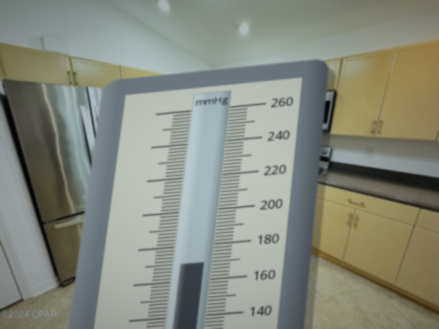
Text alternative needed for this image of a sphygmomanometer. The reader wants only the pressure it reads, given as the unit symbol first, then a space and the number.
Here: mmHg 170
